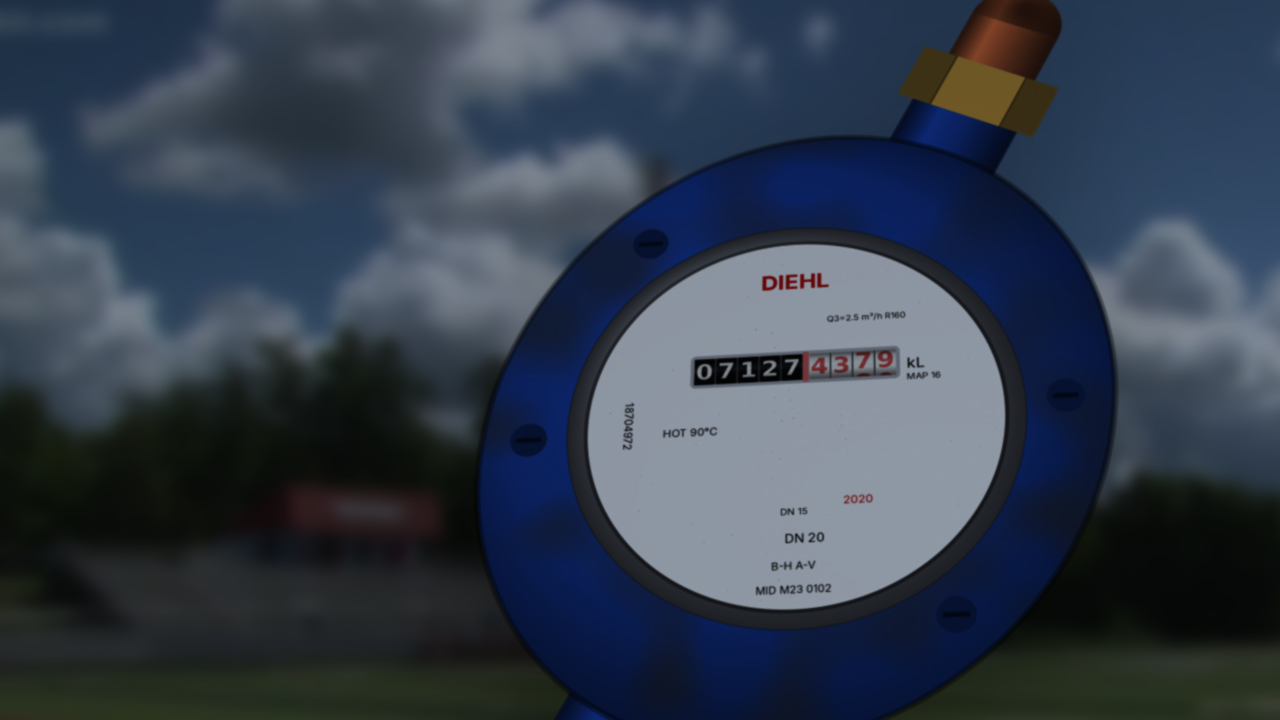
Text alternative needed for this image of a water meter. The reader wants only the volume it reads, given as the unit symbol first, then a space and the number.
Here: kL 7127.4379
